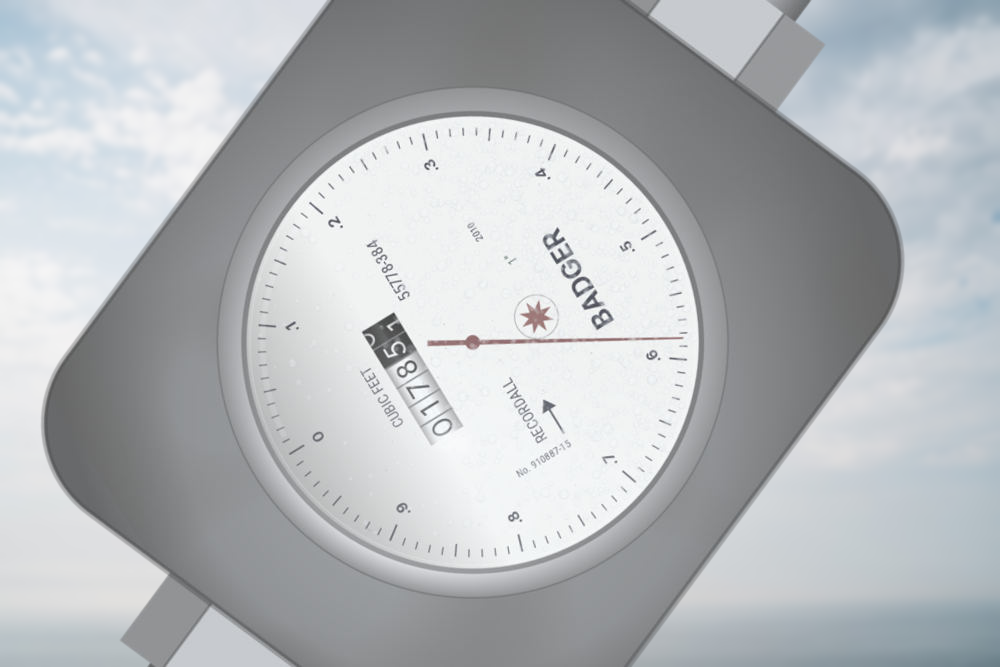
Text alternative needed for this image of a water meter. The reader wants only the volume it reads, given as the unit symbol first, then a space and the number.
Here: ft³ 17850.58
